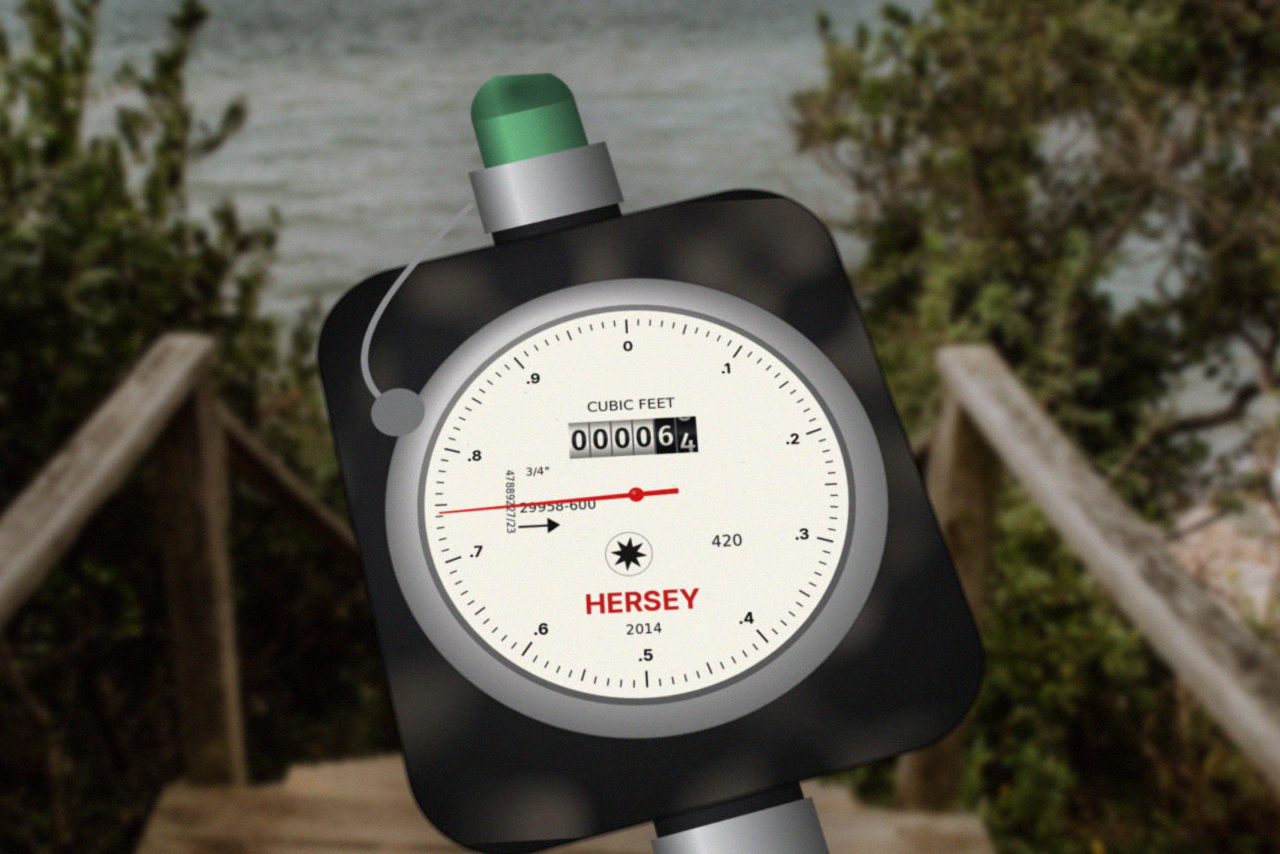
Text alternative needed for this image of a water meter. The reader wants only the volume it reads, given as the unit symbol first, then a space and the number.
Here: ft³ 63.74
